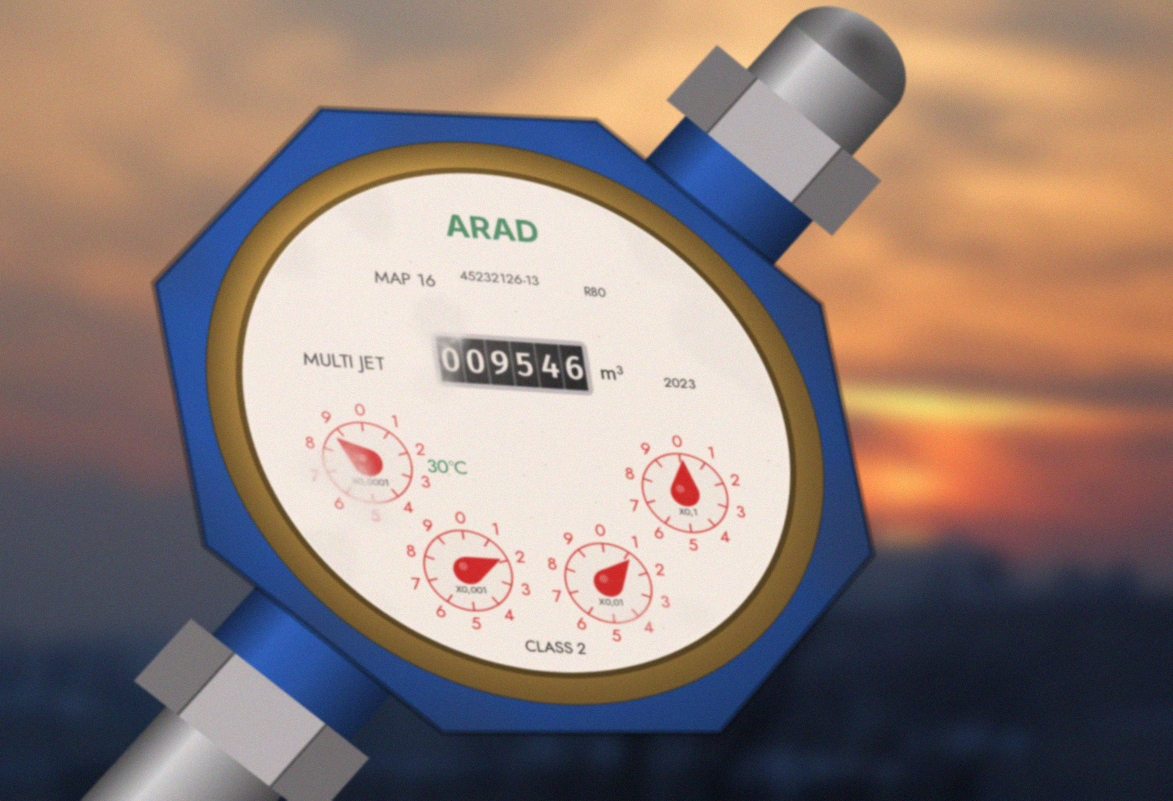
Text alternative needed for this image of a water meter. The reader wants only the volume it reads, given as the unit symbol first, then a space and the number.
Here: m³ 9546.0118
